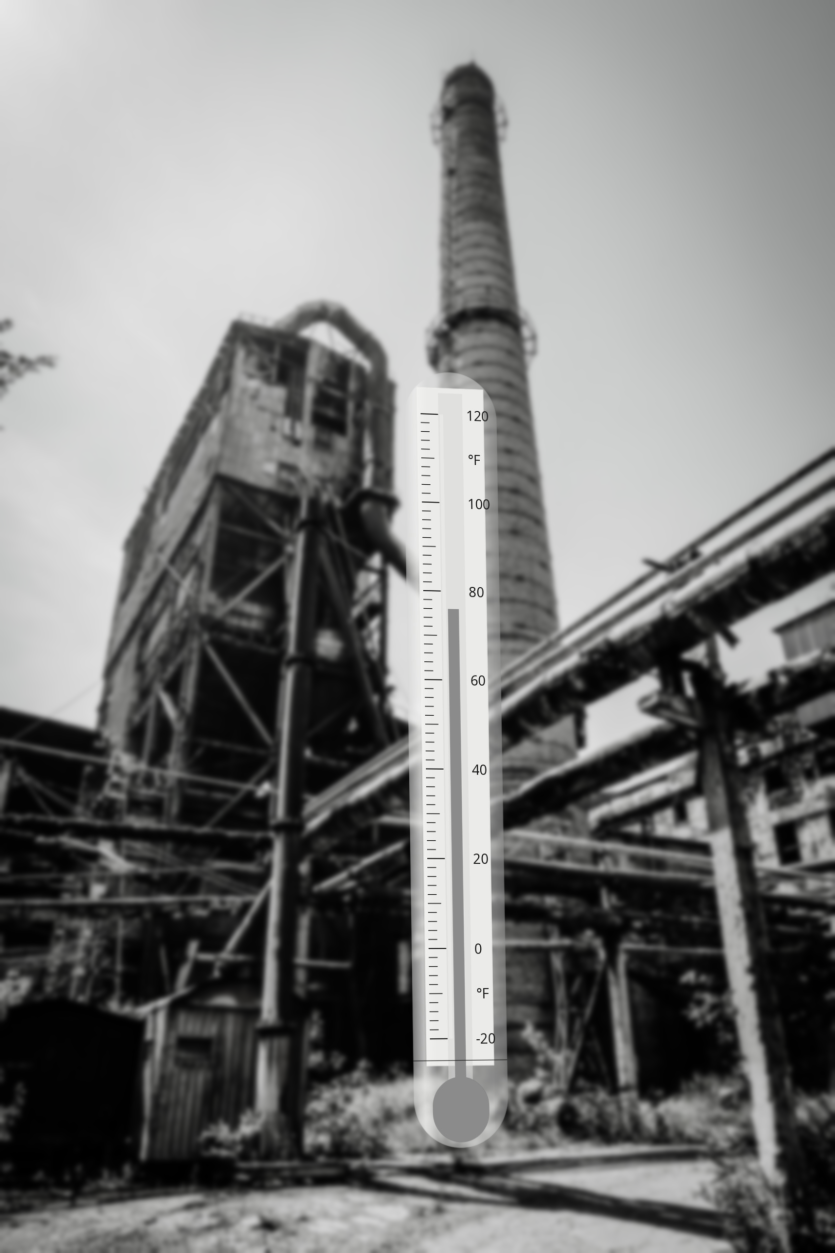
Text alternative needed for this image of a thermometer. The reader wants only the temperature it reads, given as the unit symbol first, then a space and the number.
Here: °F 76
